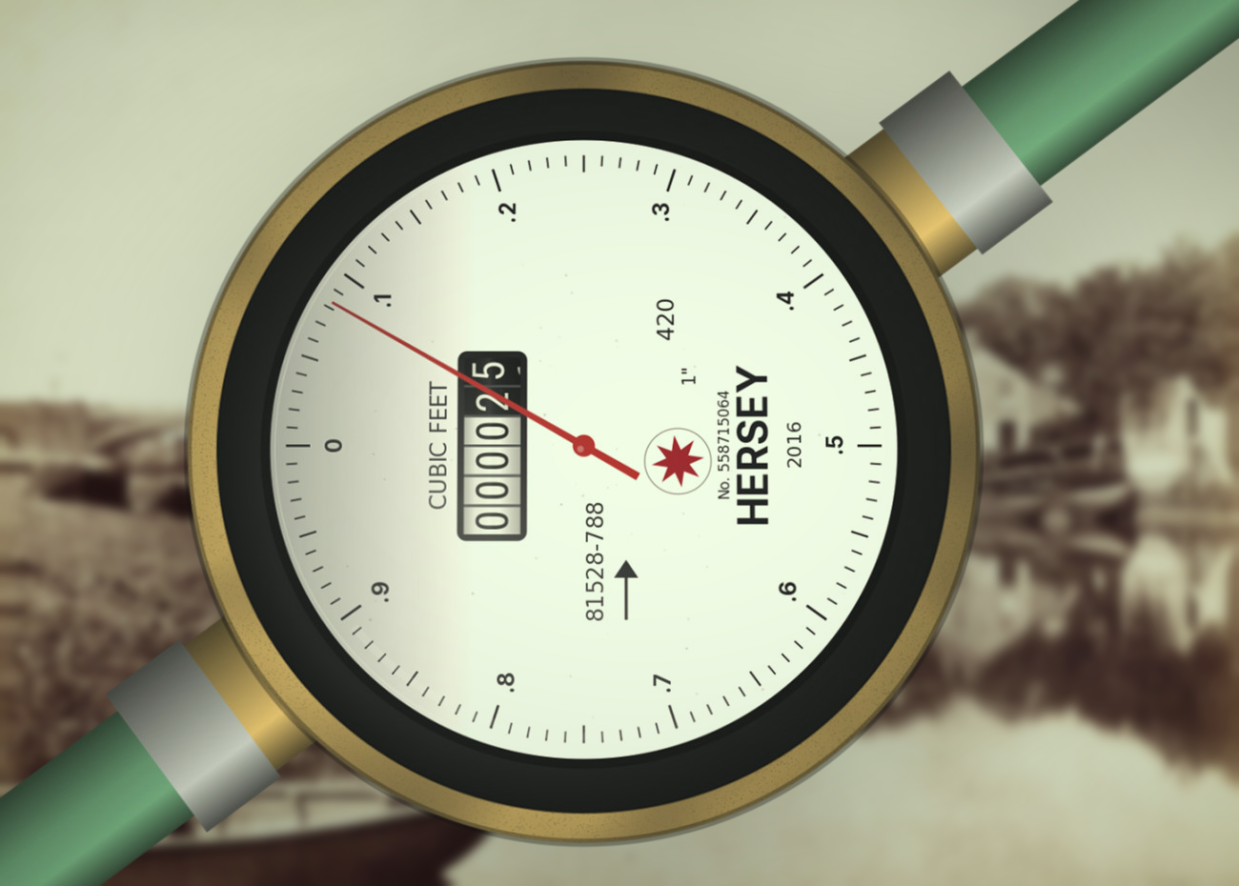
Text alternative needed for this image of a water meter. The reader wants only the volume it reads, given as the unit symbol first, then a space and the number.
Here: ft³ 25.08
